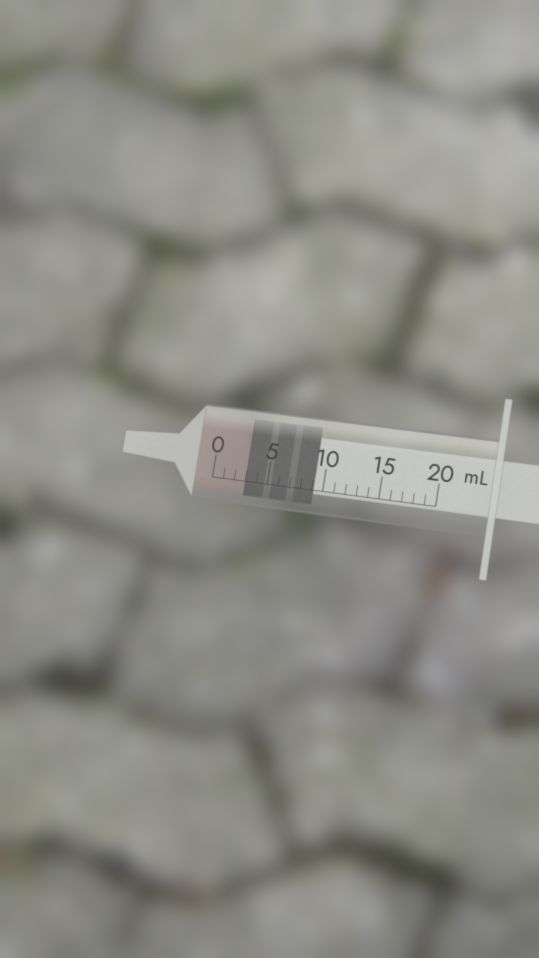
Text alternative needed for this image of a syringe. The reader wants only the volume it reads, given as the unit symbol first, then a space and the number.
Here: mL 3
